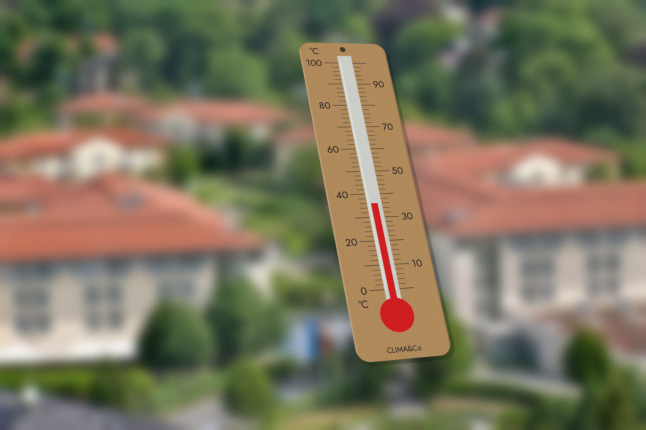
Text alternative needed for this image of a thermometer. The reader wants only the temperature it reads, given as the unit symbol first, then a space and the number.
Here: °C 36
